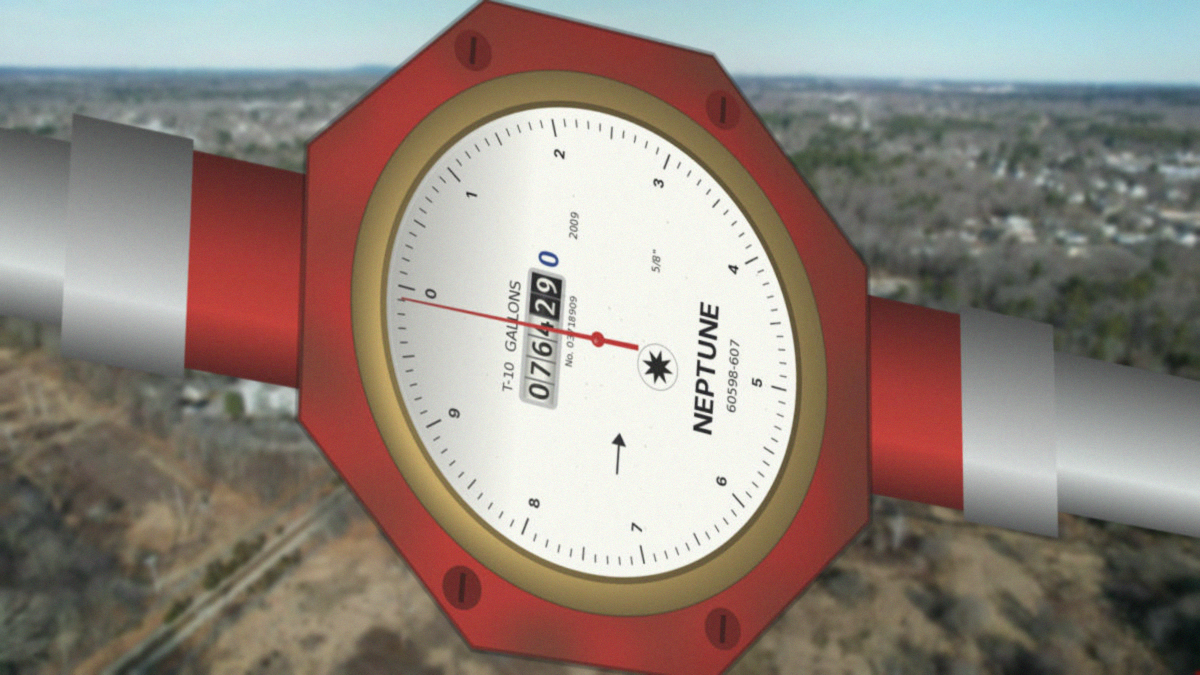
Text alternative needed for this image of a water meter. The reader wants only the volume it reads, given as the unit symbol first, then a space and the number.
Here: gal 764289.9
